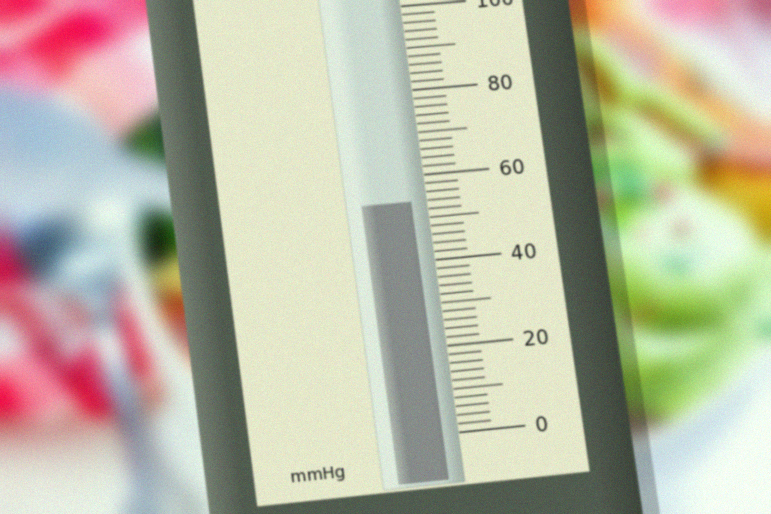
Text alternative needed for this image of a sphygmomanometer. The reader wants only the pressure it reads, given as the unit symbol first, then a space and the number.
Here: mmHg 54
